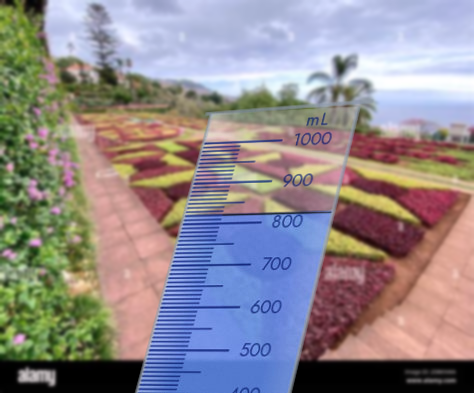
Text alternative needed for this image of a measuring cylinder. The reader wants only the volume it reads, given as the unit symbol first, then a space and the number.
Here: mL 820
